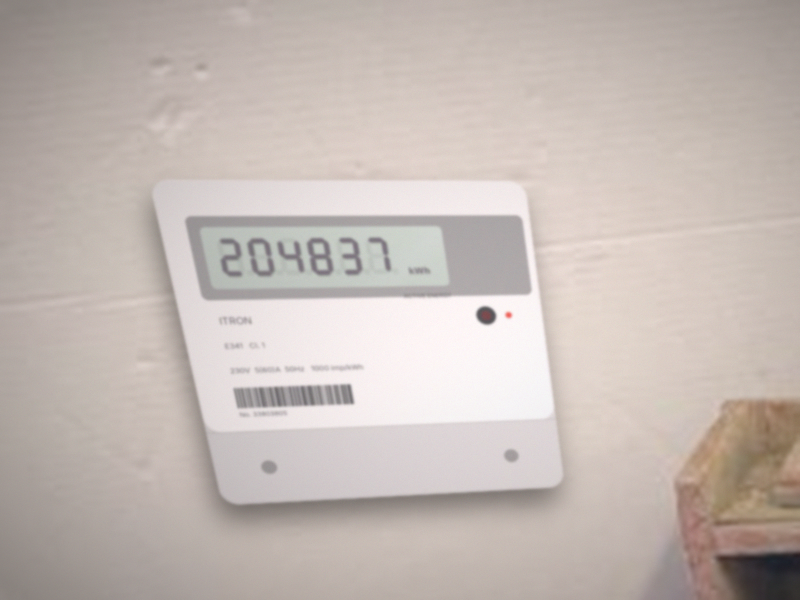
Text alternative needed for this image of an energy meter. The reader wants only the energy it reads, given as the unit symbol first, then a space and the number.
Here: kWh 204837
